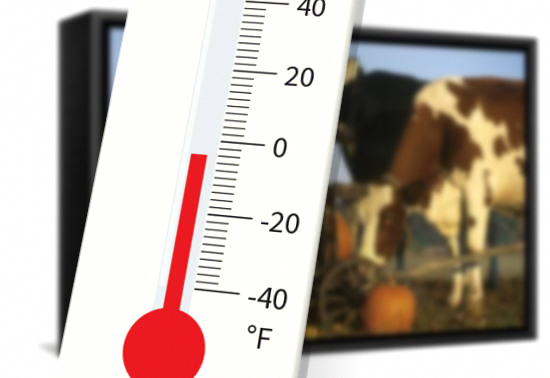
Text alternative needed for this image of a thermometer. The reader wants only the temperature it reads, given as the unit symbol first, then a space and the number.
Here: °F -4
